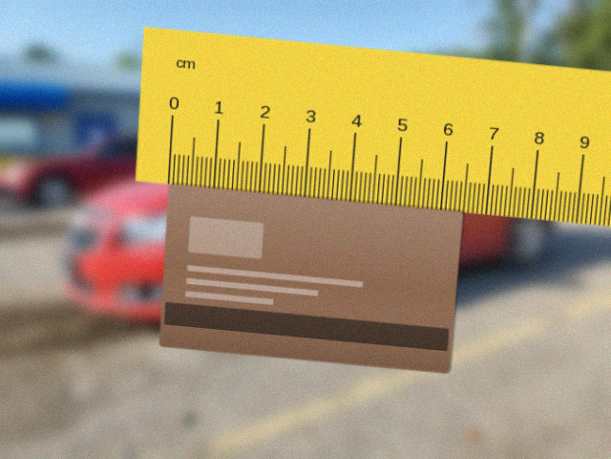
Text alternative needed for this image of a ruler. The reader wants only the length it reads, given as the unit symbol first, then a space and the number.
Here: cm 6.5
